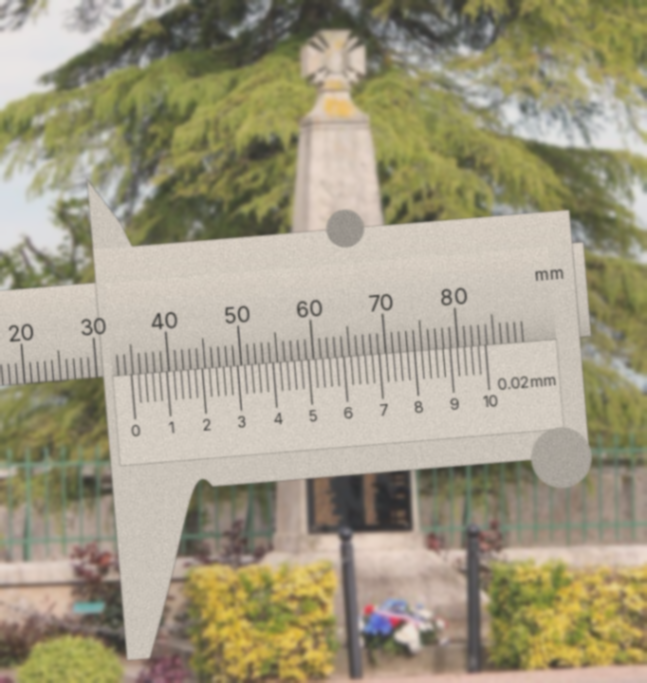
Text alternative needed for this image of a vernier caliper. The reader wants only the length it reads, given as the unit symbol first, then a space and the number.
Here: mm 34.8
